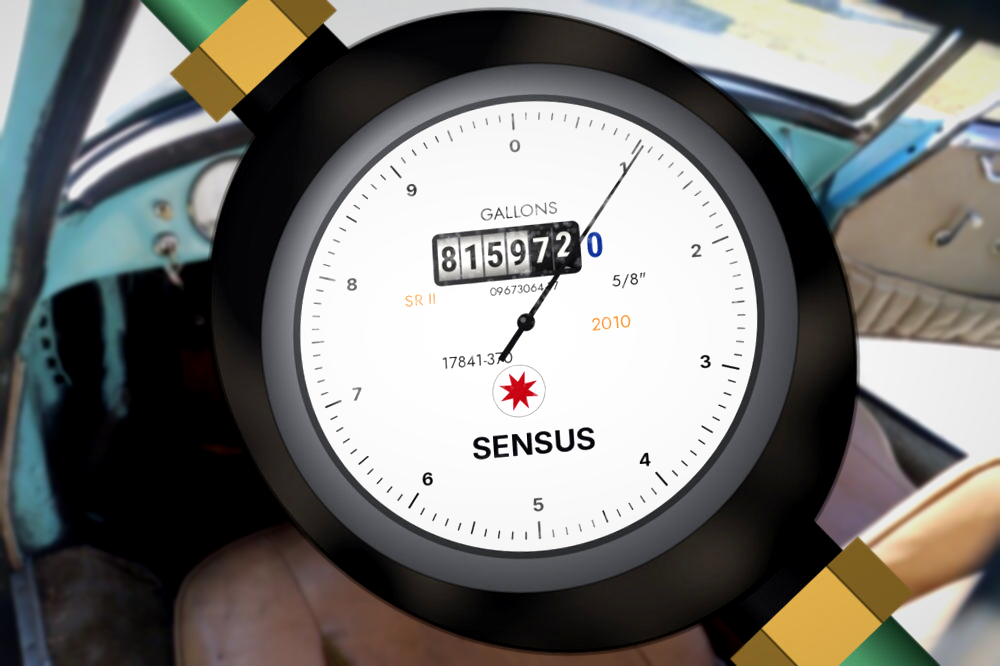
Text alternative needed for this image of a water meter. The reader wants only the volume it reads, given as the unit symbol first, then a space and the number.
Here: gal 8159721.0
